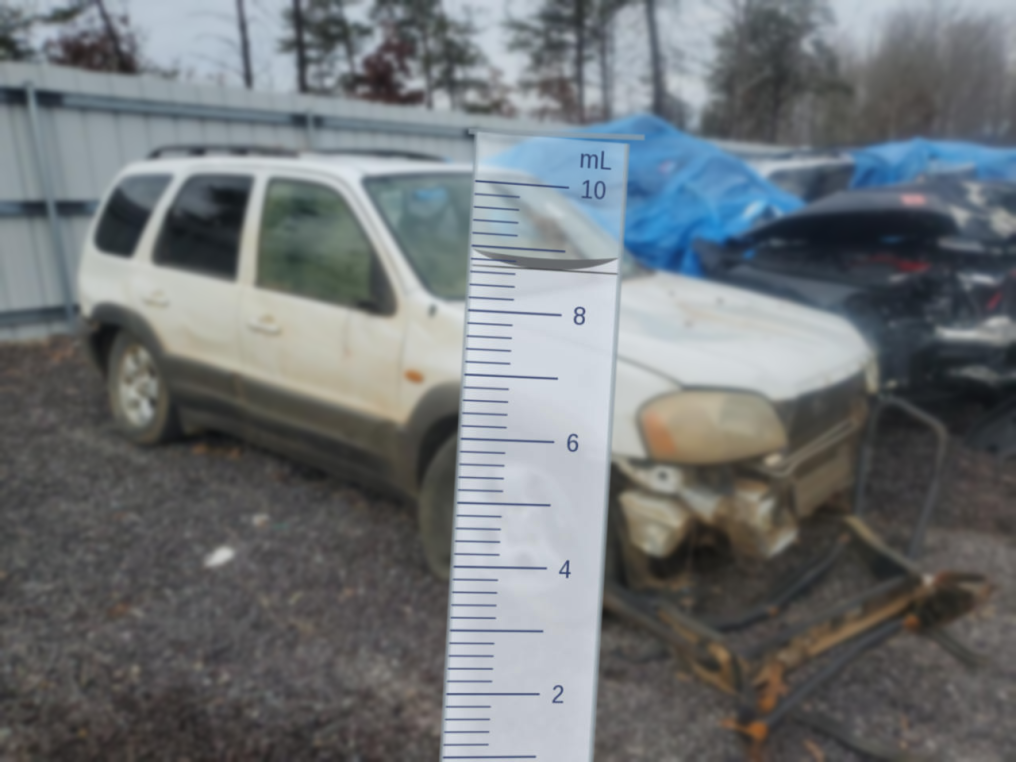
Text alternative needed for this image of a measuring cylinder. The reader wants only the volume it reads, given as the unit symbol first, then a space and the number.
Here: mL 8.7
